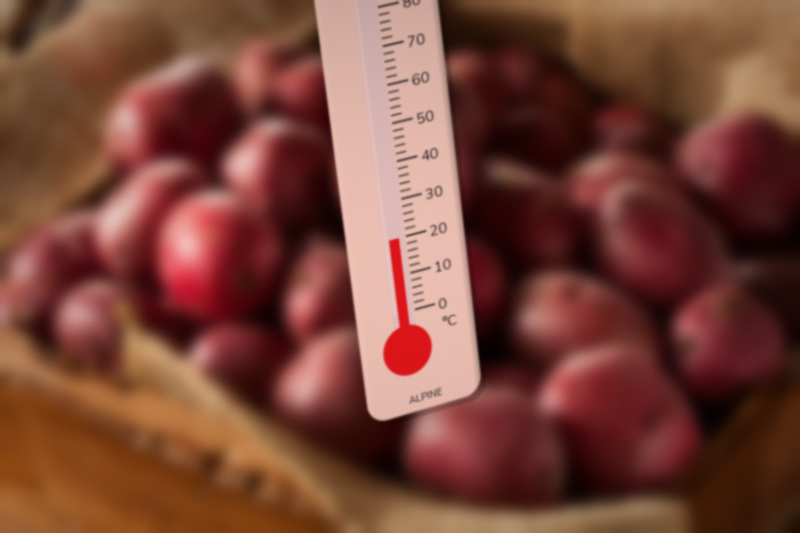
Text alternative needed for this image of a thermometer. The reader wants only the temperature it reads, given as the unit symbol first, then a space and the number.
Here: °C 20
